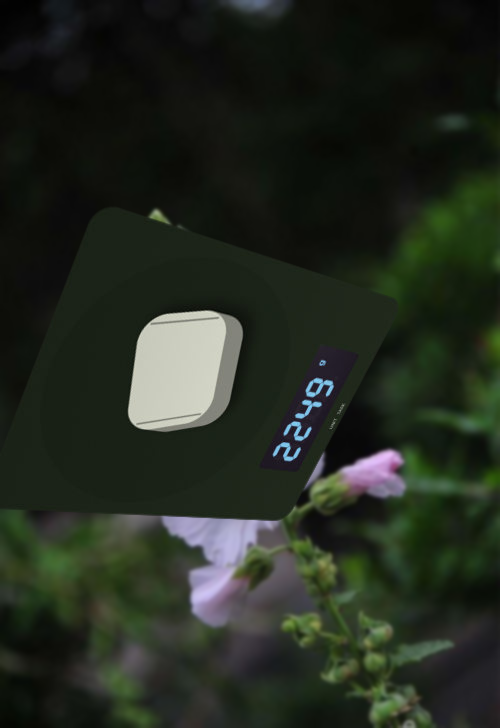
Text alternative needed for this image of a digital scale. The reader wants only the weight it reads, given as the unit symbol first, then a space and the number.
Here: g 2249
